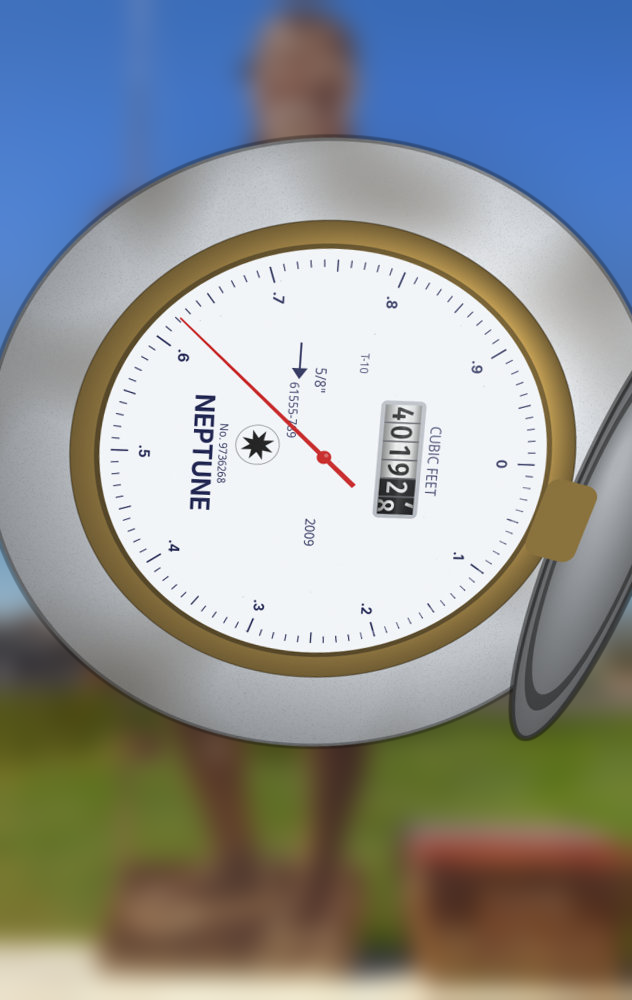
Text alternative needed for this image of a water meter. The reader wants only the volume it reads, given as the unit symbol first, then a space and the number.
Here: ft³ 401927.62
